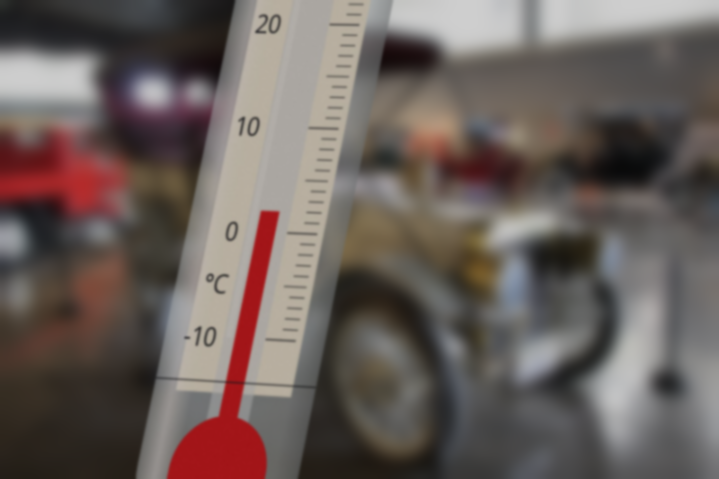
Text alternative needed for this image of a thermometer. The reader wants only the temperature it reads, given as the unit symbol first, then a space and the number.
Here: °C 2
